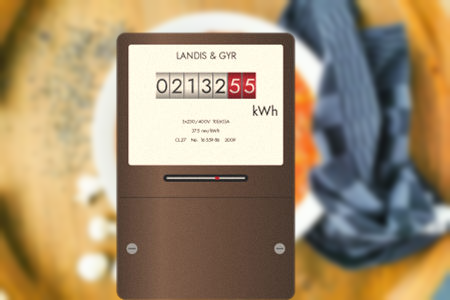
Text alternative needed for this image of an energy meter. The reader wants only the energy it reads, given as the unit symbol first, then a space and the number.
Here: kWh 2132.55
